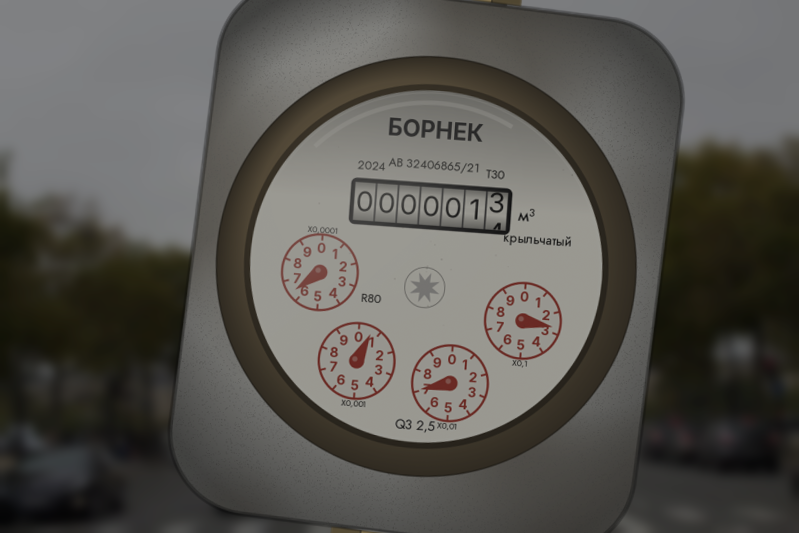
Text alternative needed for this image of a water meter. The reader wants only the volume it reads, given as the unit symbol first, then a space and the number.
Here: m³ 13.2706
